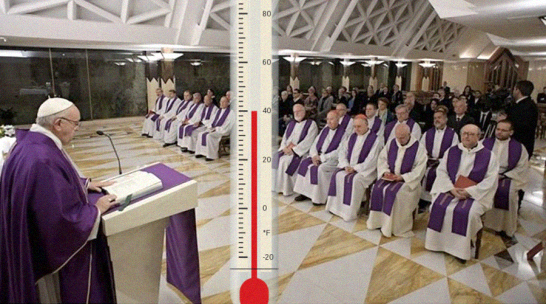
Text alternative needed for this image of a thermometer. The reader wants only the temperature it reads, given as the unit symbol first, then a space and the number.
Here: °F 40
